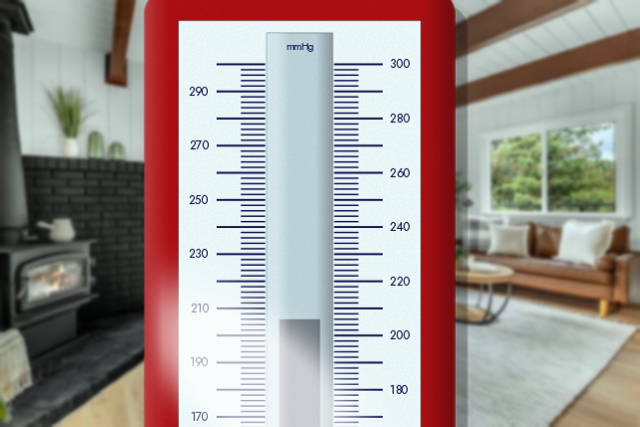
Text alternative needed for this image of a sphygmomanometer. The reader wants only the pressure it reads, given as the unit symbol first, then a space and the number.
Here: mmHg 206
